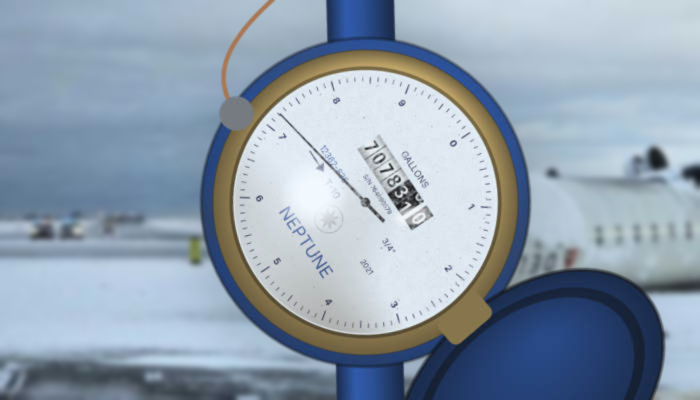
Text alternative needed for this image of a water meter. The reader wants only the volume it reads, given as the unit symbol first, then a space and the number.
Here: gal 7078307.2
